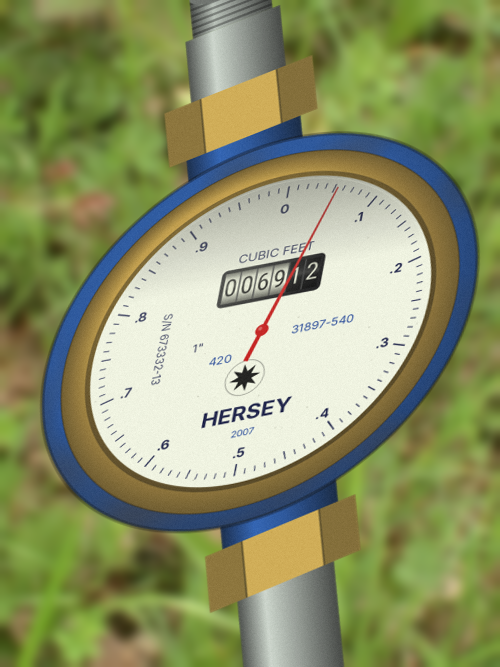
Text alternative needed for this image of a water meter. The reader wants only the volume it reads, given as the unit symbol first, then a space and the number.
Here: ft³ 6912.05
